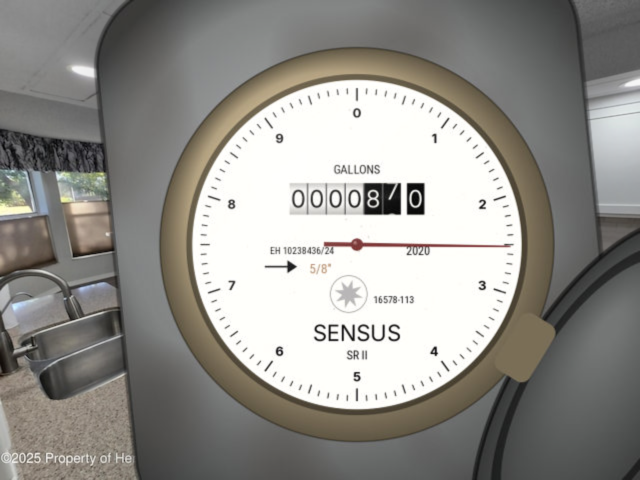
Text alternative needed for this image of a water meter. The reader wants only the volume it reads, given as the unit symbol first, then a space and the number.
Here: gal 872.5
